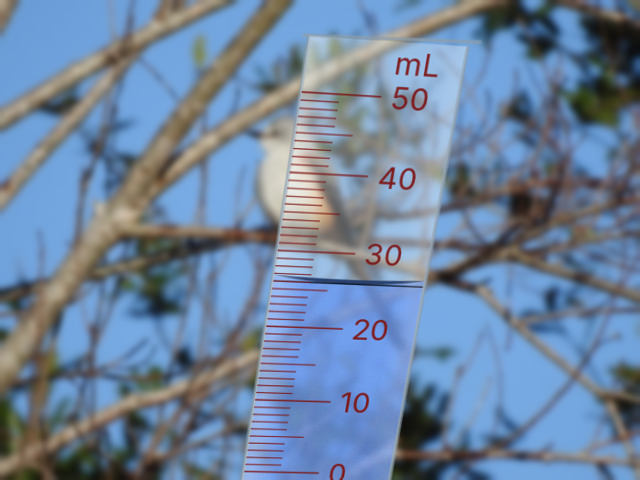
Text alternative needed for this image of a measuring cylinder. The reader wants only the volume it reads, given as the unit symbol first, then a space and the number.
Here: mL 26
